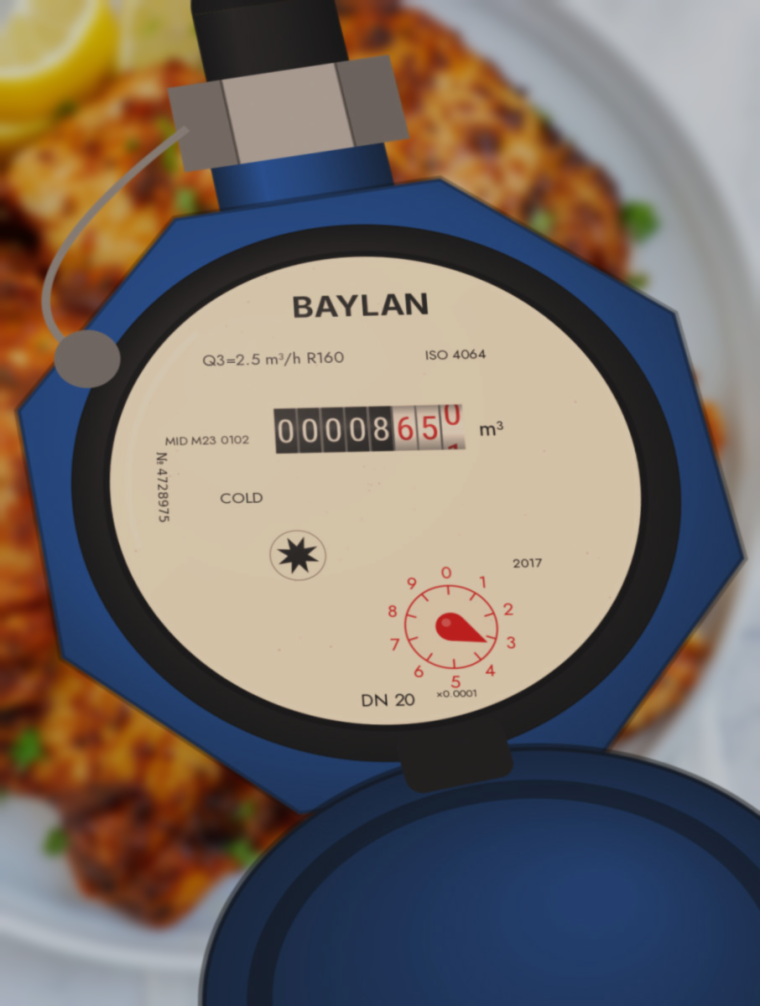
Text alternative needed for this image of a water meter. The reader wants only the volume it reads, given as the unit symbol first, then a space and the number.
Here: m³ 8.6503
